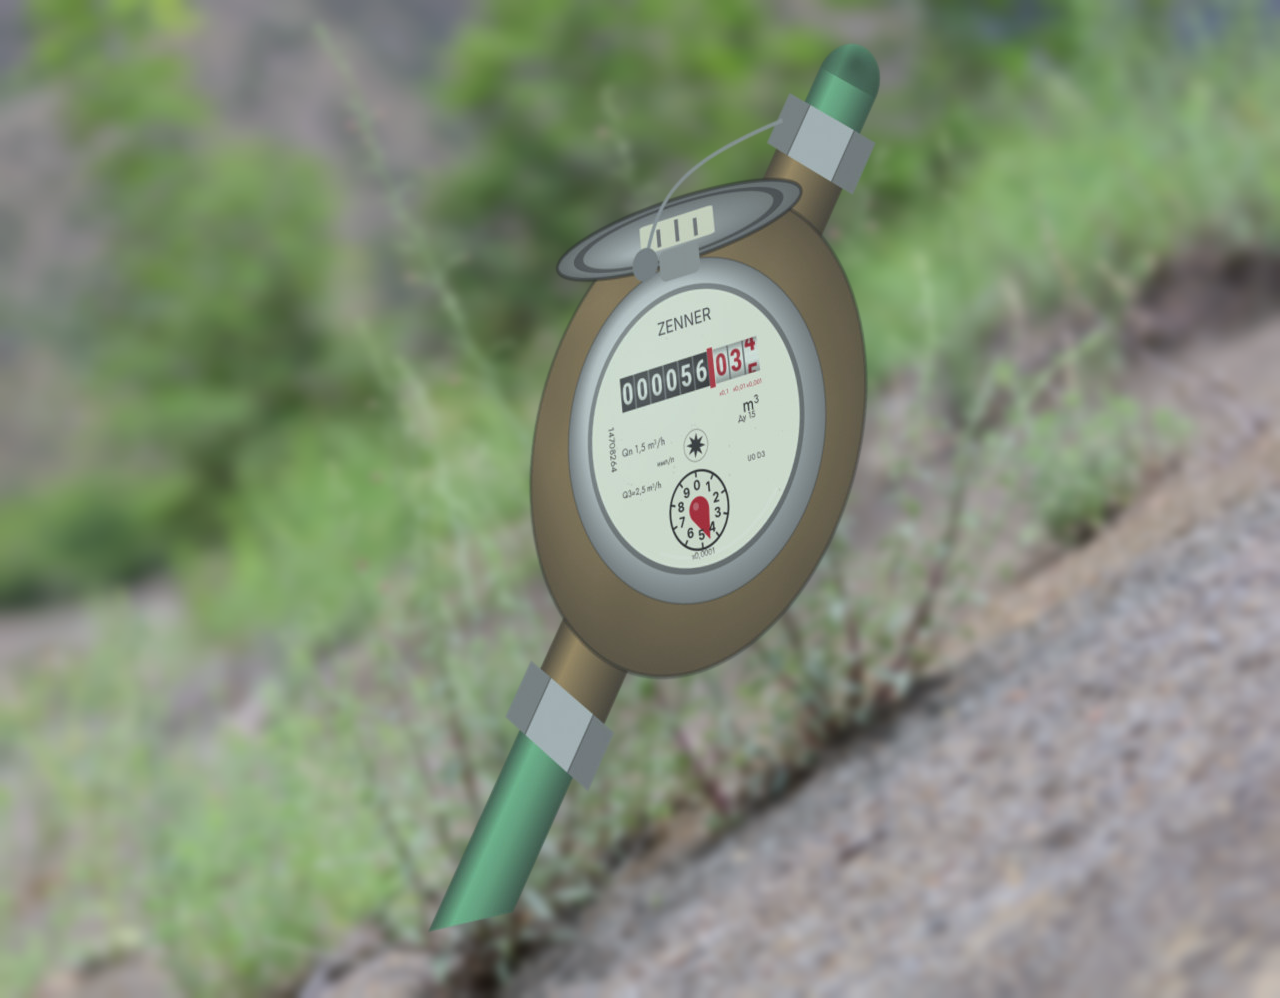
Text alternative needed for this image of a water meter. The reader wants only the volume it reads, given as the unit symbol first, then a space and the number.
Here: m³ 56.0344
